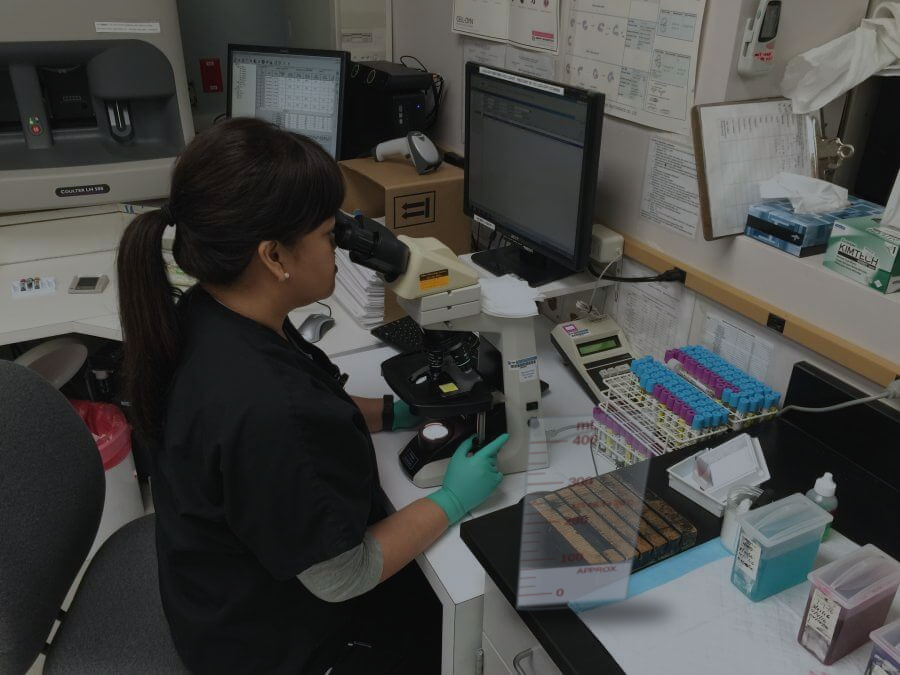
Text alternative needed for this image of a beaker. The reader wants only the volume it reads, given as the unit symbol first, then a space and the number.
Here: mL 75
